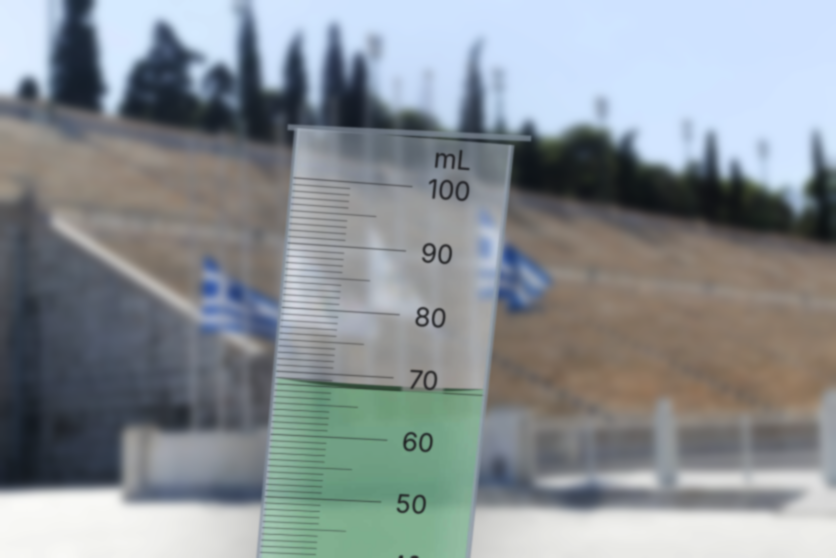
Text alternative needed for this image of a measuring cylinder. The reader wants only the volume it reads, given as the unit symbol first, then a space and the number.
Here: mL 68
